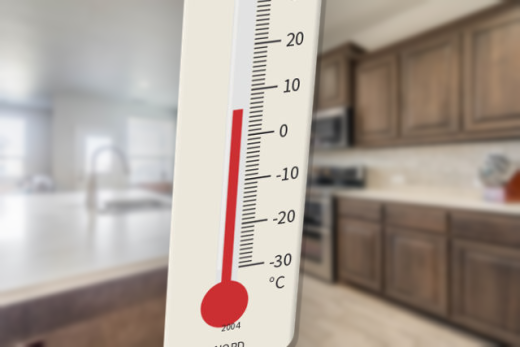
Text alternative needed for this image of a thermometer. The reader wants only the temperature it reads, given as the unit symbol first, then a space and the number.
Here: °C 6
